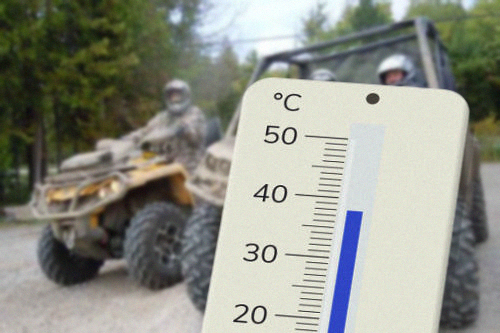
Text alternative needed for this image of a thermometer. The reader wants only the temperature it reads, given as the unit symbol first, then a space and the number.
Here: °C 38
